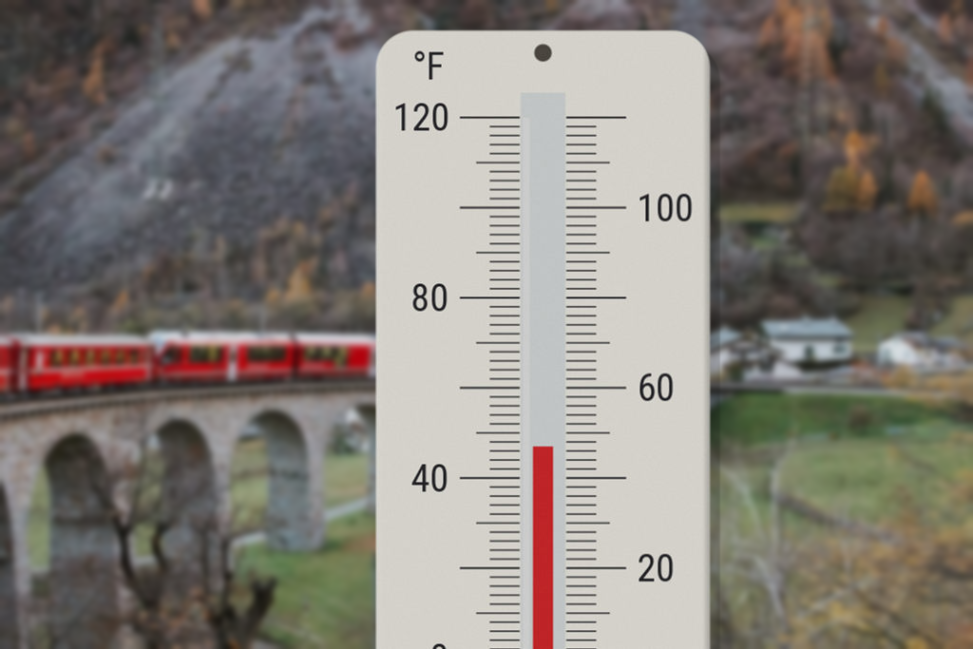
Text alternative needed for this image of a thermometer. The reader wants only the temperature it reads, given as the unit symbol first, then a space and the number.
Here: °F 47
